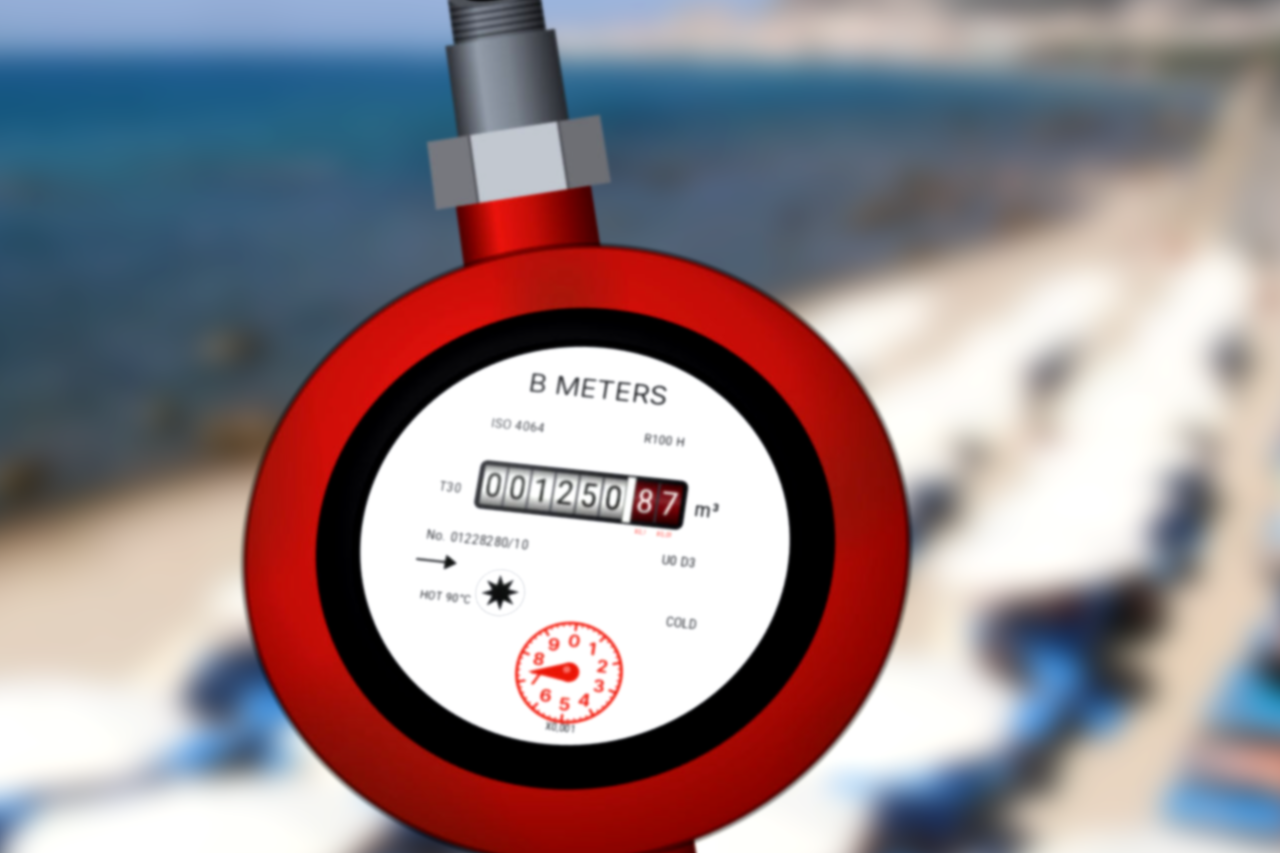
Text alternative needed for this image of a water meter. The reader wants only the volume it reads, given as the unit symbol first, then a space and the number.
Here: m³ 1250.877
